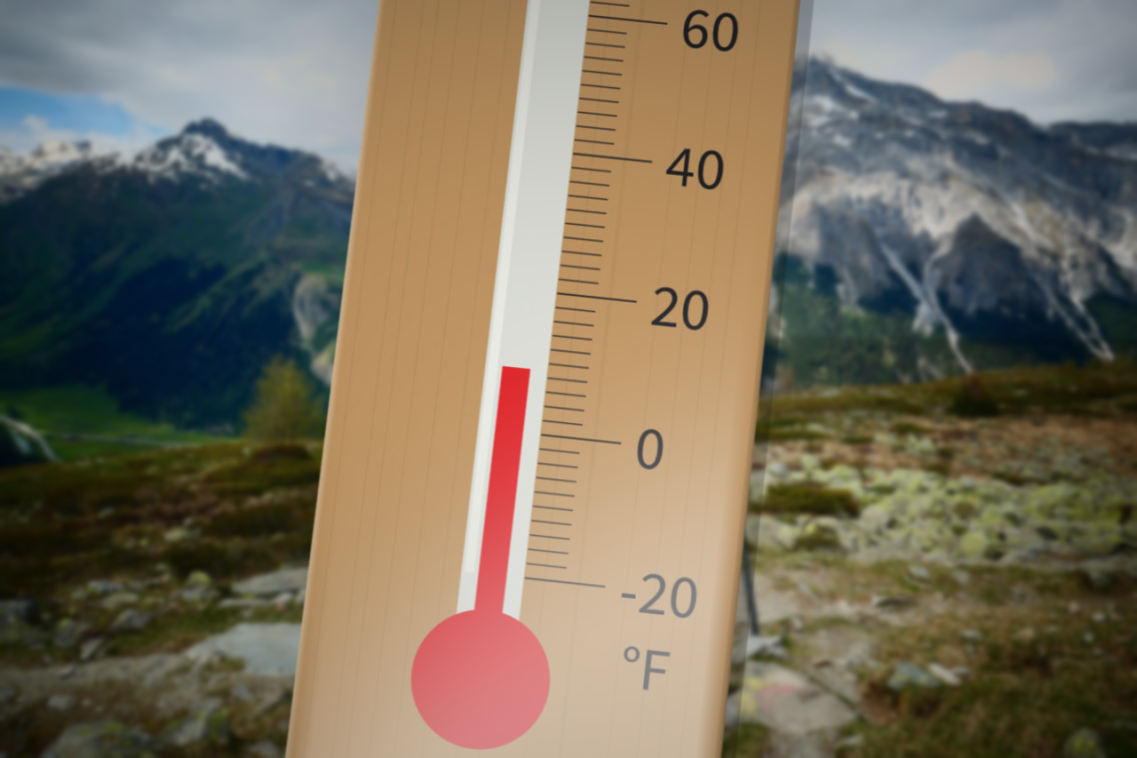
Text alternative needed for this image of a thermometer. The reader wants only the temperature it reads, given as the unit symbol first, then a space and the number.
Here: °F 9
